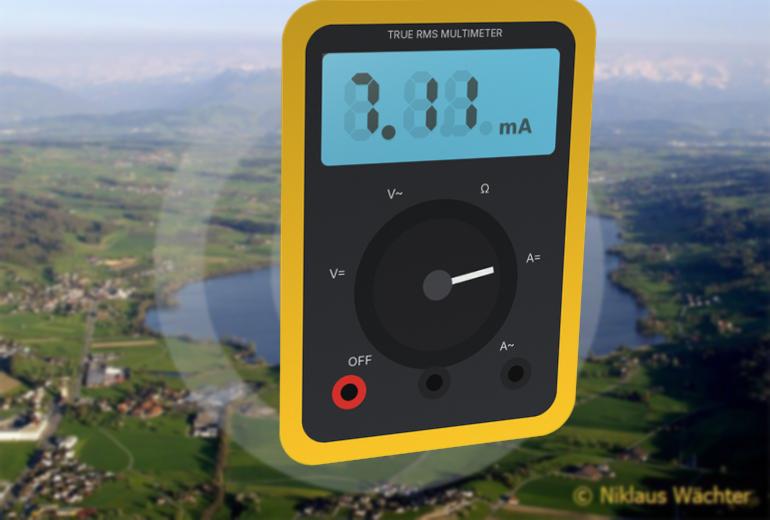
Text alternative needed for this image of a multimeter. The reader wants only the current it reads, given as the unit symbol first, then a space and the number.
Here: mA 7.11
